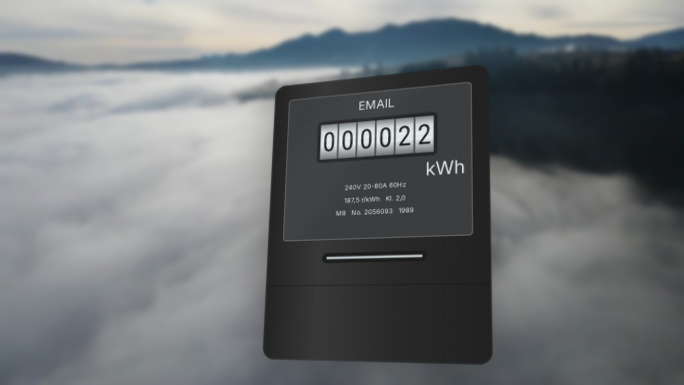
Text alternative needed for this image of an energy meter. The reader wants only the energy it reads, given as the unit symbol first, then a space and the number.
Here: kWh 22
